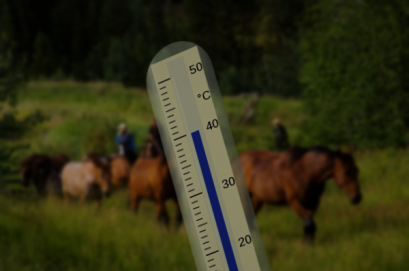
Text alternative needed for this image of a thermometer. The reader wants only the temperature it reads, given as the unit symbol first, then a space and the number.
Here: °C 40
